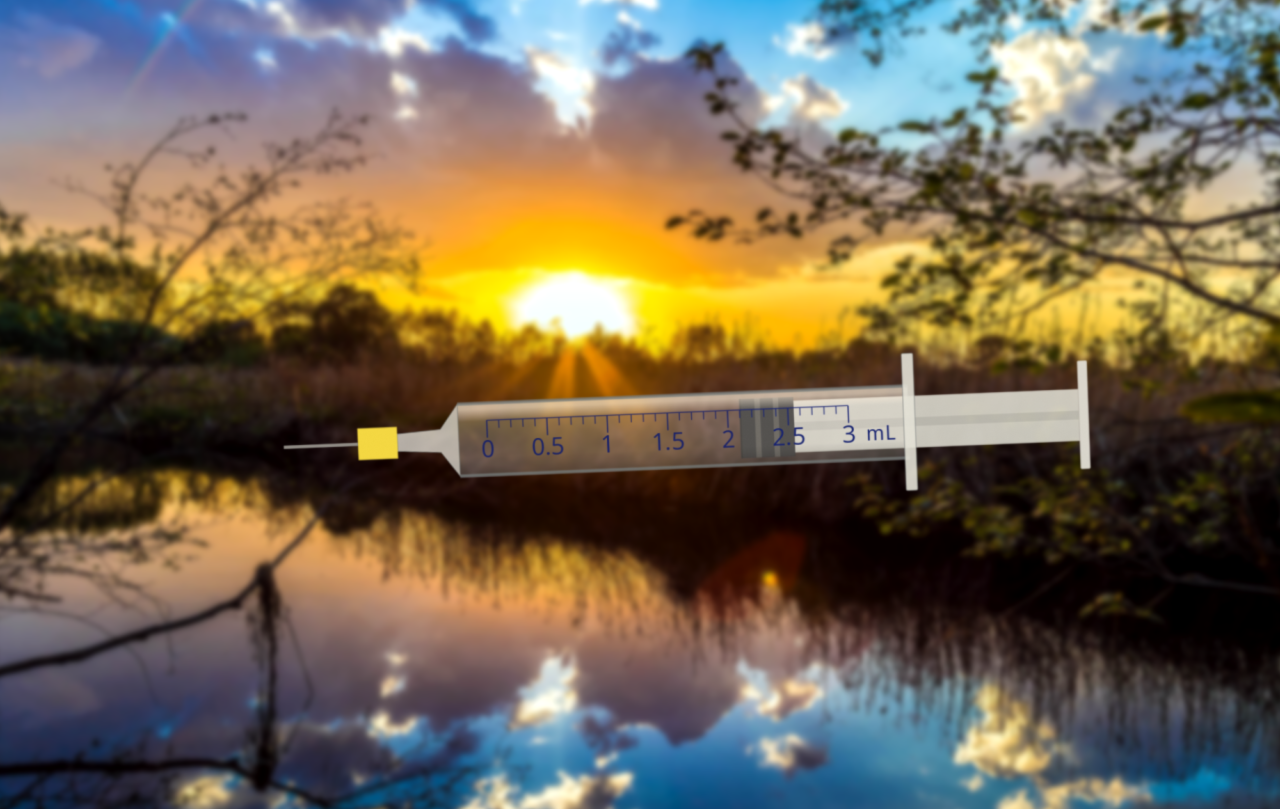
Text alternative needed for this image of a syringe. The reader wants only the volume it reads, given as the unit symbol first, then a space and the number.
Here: mL 2.1
